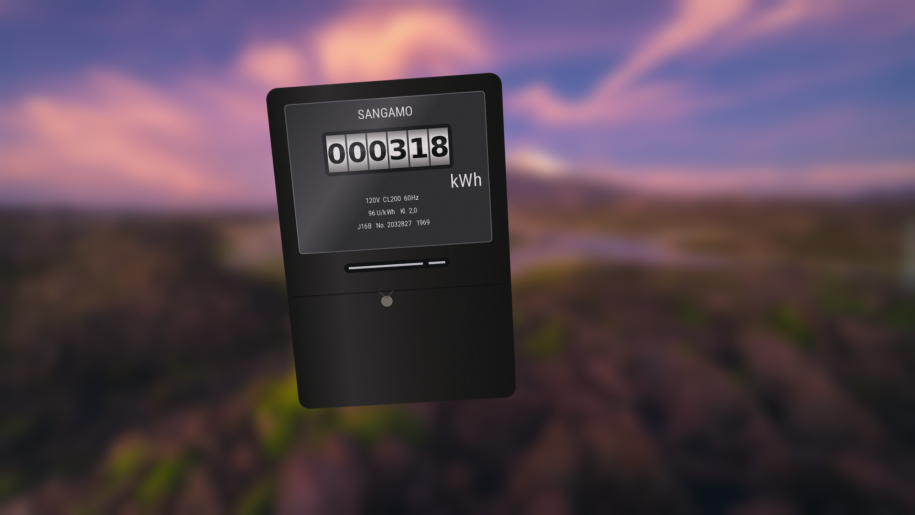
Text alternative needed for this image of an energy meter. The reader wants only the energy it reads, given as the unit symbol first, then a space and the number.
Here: kWh 318
